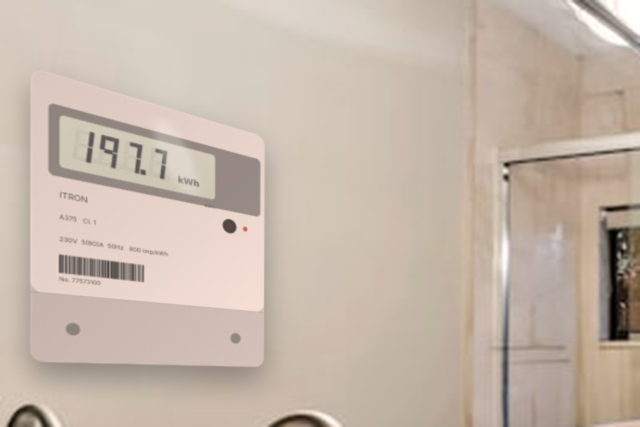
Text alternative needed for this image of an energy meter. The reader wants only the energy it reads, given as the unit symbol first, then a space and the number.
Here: kWh 197.7
